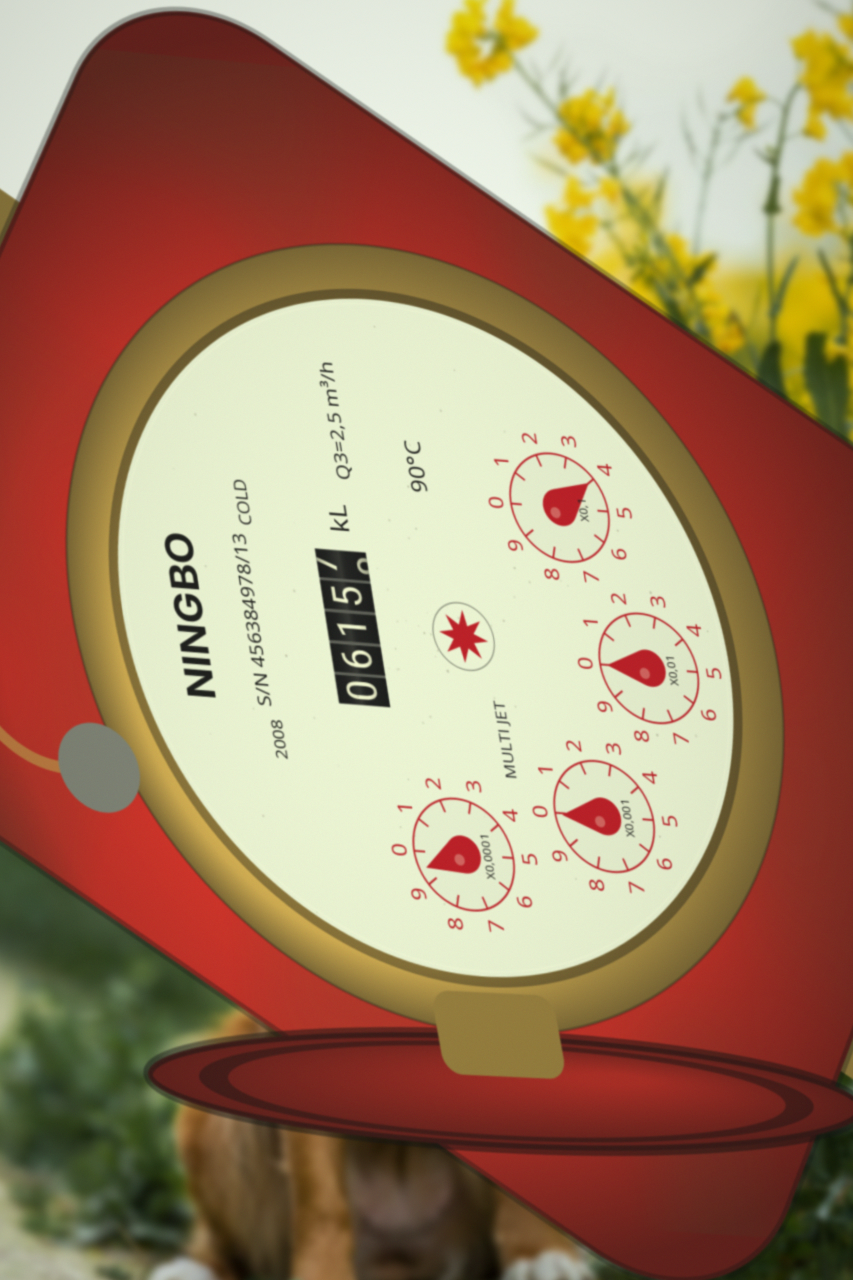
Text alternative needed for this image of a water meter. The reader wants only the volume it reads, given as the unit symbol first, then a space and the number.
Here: kL 6157.3999
